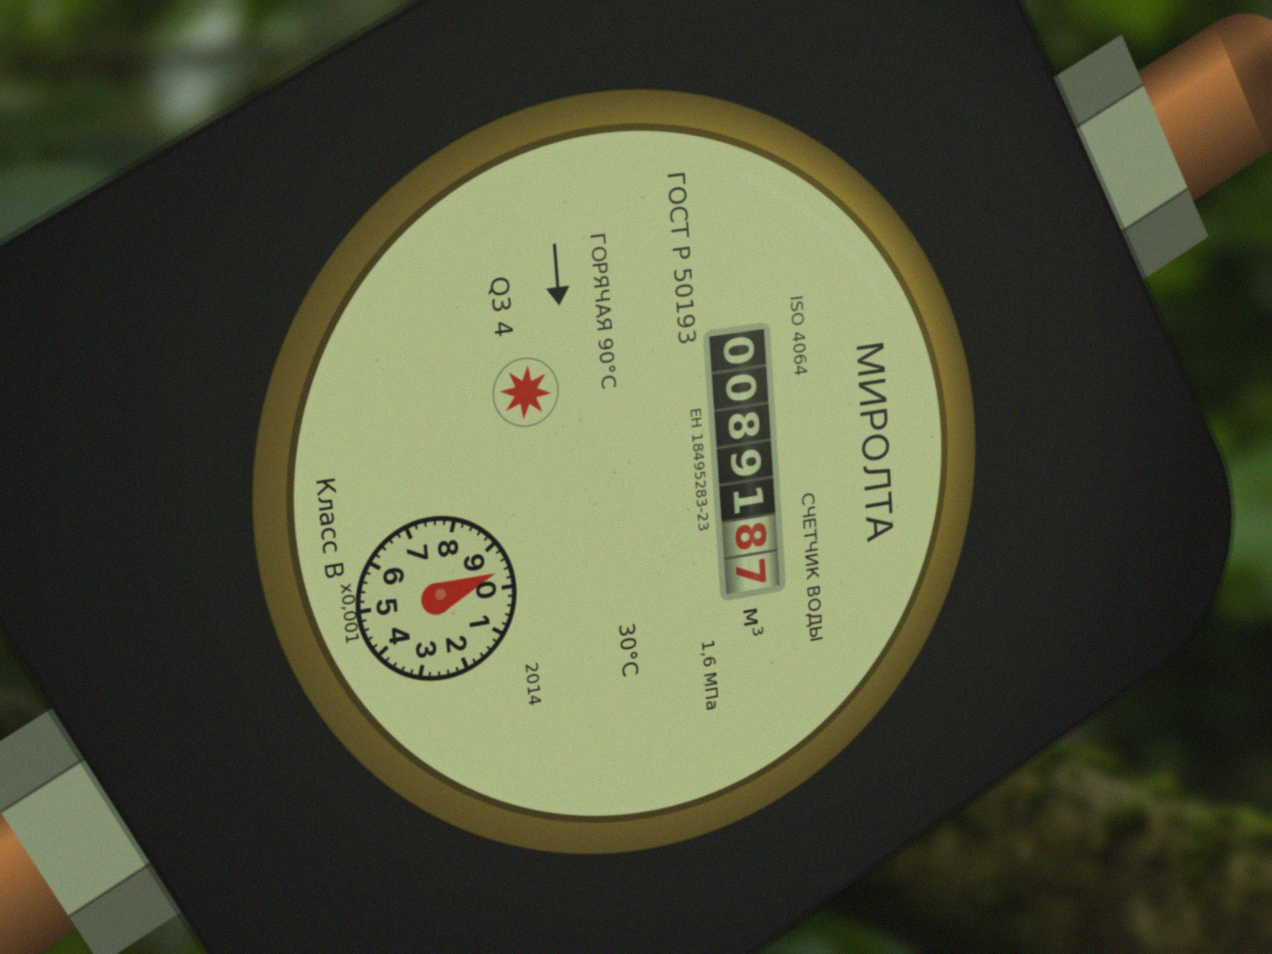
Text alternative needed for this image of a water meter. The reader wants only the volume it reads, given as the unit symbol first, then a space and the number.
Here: m³ 891.869
